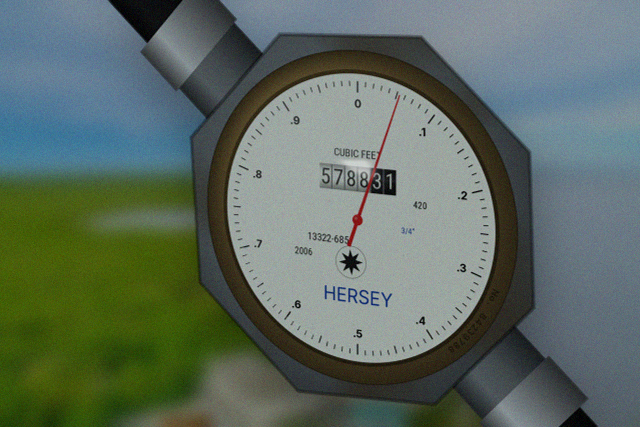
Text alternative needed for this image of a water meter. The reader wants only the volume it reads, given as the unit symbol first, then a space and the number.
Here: ft³ 578831.05
